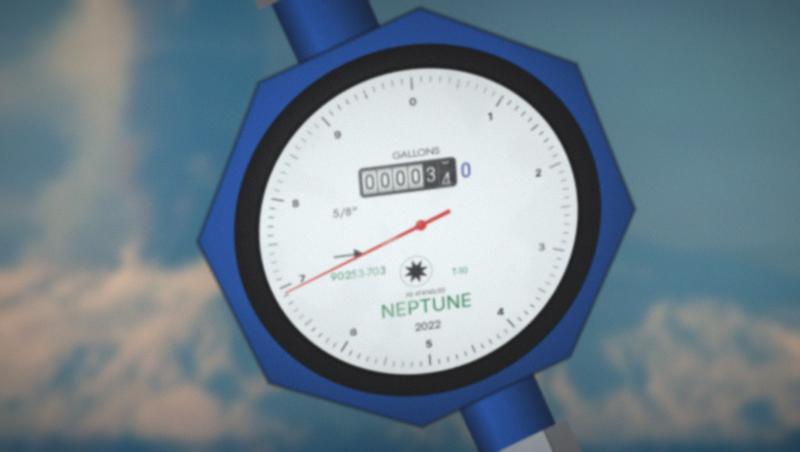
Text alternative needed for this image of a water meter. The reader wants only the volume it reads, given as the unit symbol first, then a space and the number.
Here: gal 336.9
